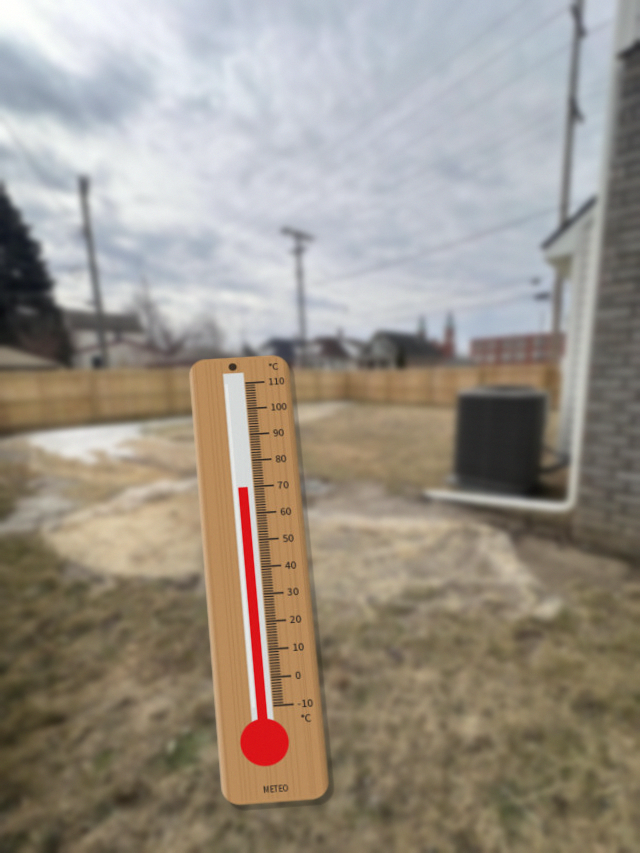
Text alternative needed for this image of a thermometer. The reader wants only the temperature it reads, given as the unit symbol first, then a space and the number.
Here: °C 70
